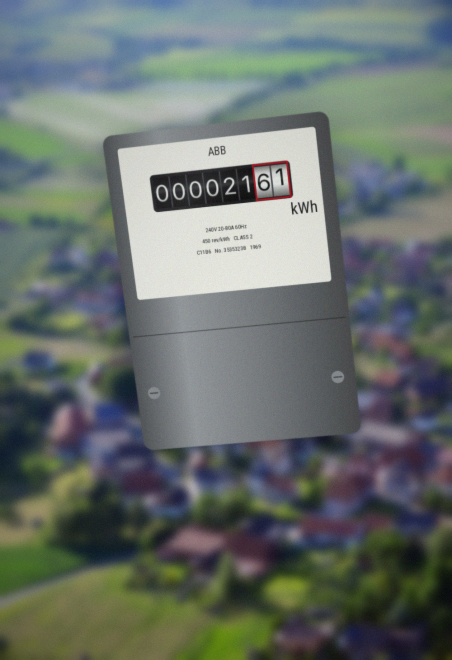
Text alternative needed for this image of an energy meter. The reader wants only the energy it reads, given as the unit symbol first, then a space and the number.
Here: kWh 21.61
